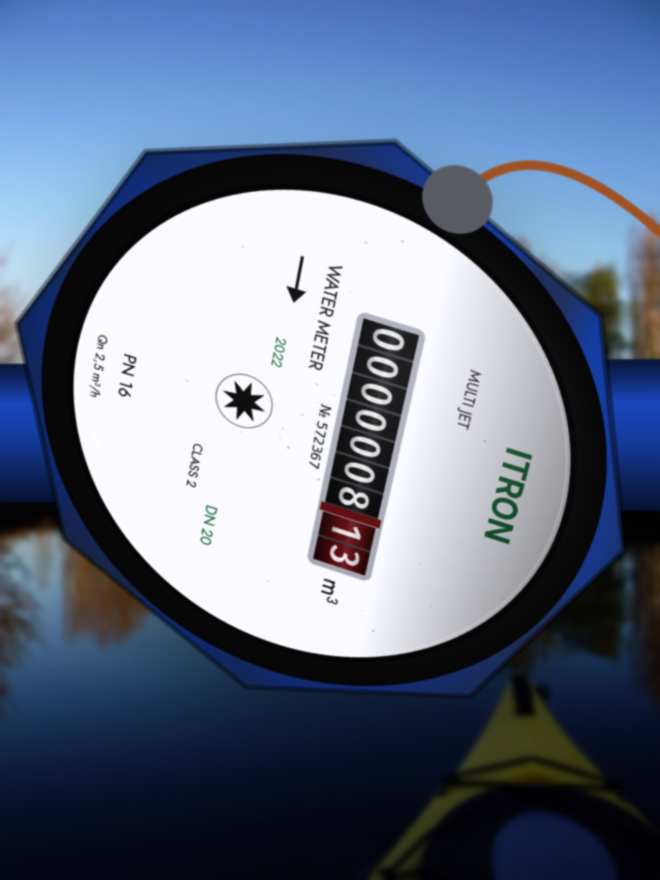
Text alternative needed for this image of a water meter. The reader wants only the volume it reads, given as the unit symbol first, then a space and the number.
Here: m³ 8.13
